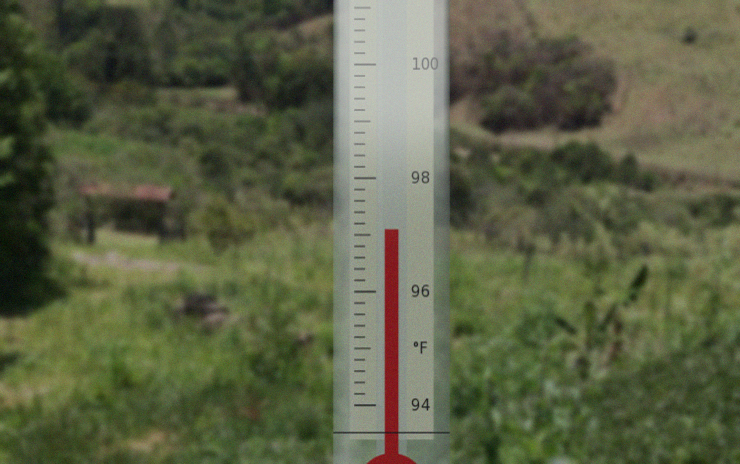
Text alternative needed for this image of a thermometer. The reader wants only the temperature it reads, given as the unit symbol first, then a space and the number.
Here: °F 97.1
